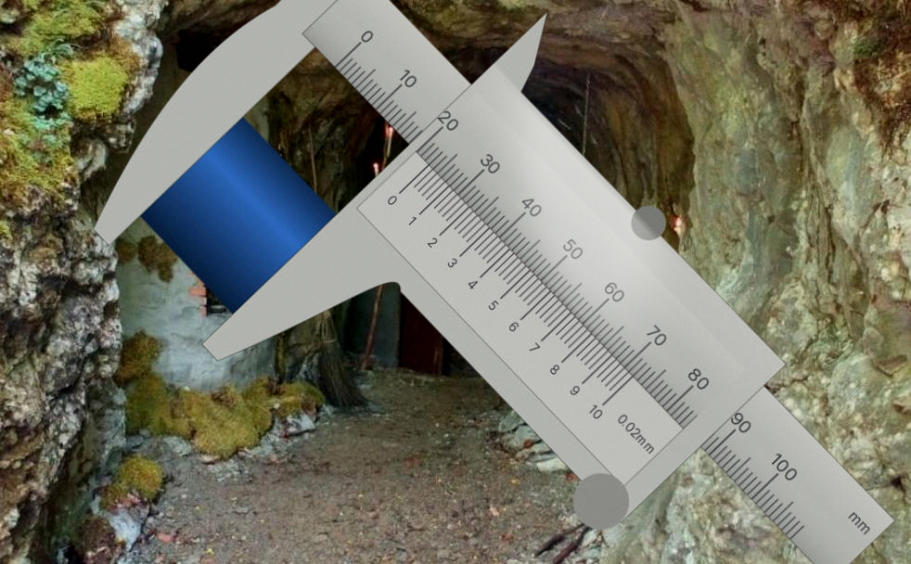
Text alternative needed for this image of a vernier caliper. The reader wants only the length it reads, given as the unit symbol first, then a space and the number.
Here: mm 23.0
